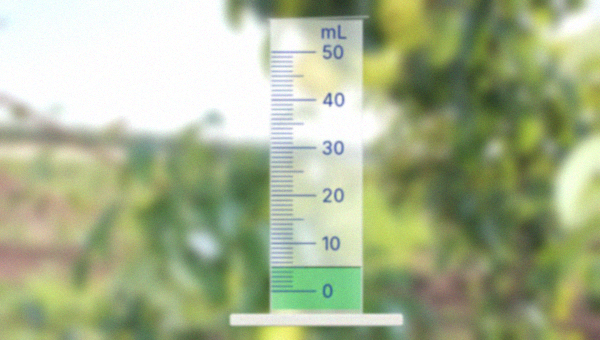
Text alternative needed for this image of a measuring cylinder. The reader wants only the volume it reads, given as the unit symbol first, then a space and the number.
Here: mL 5
